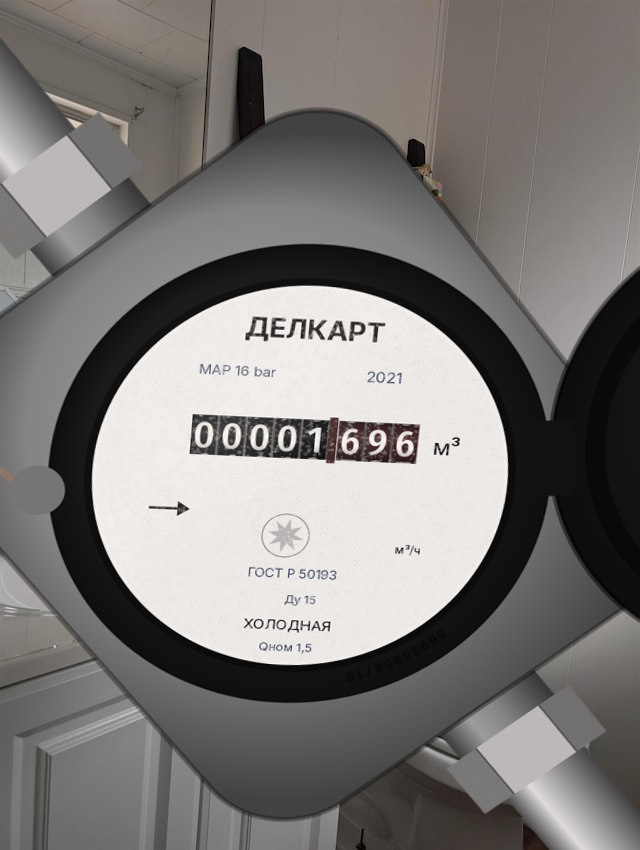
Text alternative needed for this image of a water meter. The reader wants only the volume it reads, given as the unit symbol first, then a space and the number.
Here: m³ 1.696
